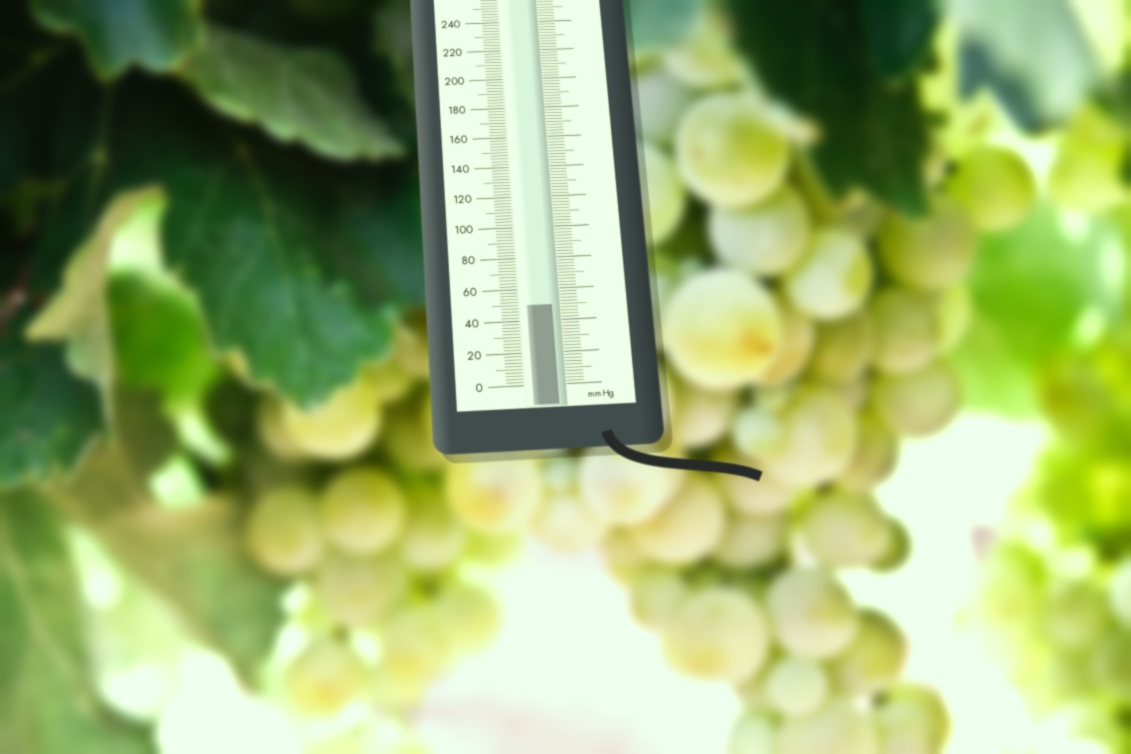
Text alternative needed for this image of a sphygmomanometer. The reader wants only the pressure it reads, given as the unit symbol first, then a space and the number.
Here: mmHg 50
